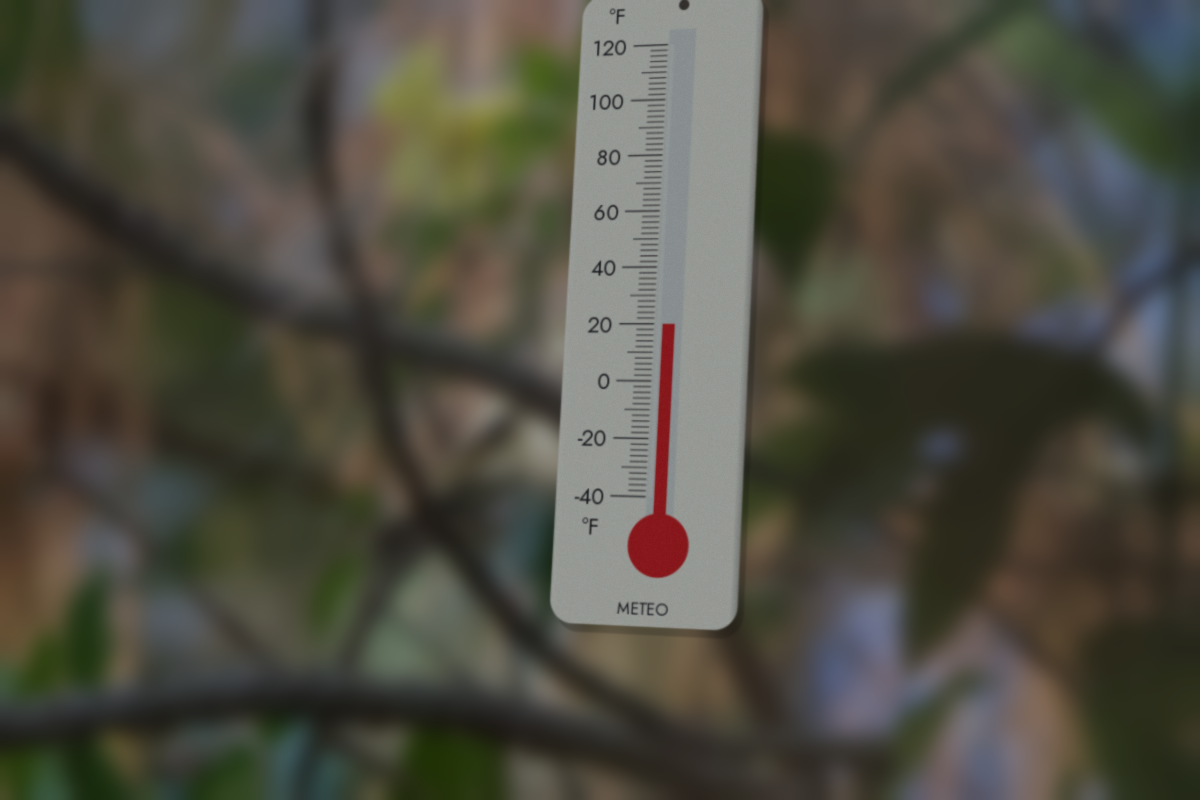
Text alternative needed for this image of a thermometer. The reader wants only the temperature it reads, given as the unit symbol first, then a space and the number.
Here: °F 20
